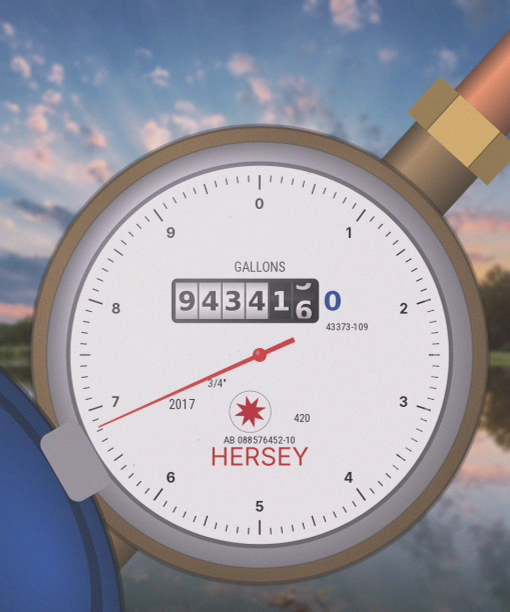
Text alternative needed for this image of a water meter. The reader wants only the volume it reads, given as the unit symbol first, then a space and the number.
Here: gal 9434156.8
